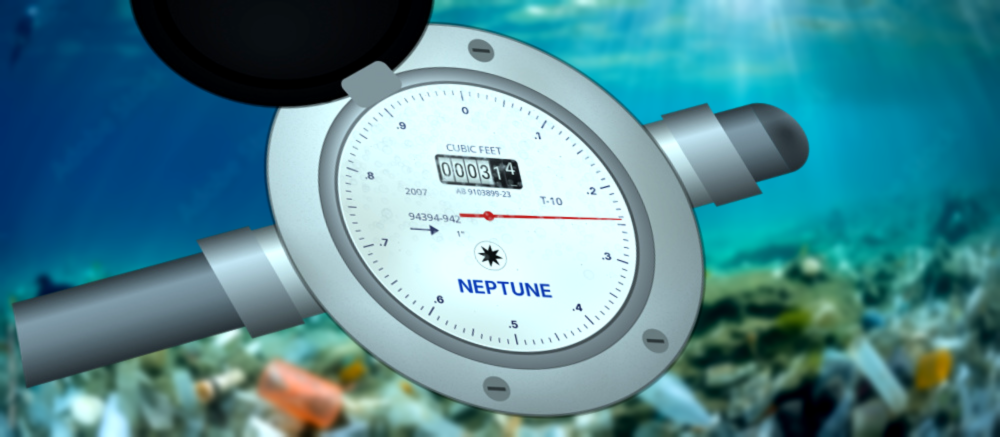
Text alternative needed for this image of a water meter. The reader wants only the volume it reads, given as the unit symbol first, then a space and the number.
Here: ft³ 314.24
